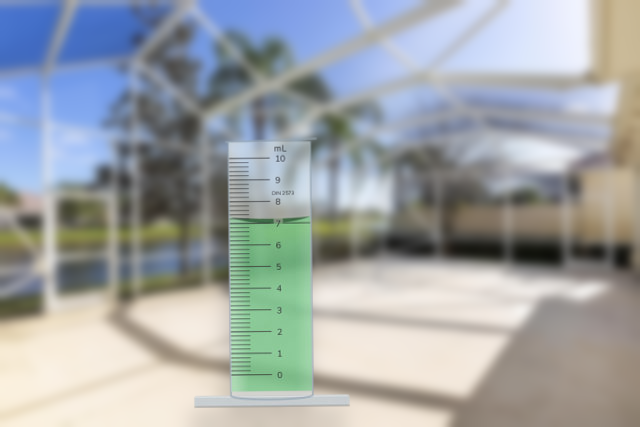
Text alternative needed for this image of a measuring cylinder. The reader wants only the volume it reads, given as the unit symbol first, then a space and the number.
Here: mL 7
